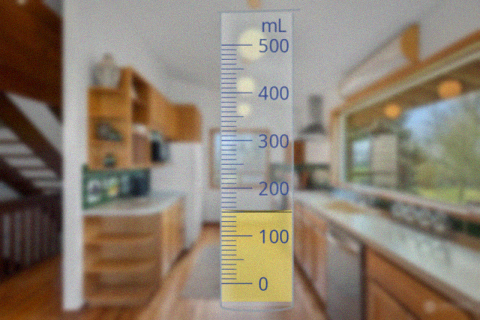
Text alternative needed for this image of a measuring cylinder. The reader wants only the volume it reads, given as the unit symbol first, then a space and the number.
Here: mL 150
